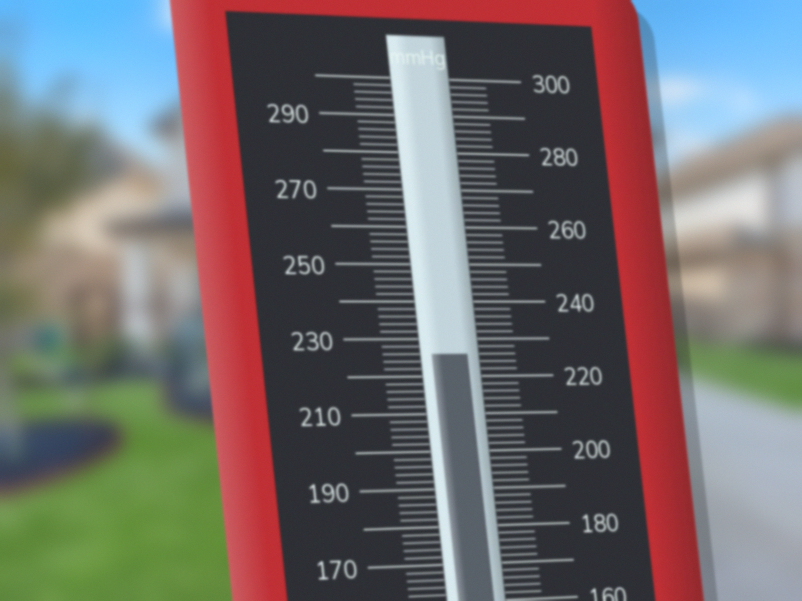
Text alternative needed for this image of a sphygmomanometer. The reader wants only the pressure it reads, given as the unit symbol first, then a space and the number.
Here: mmHg 226
